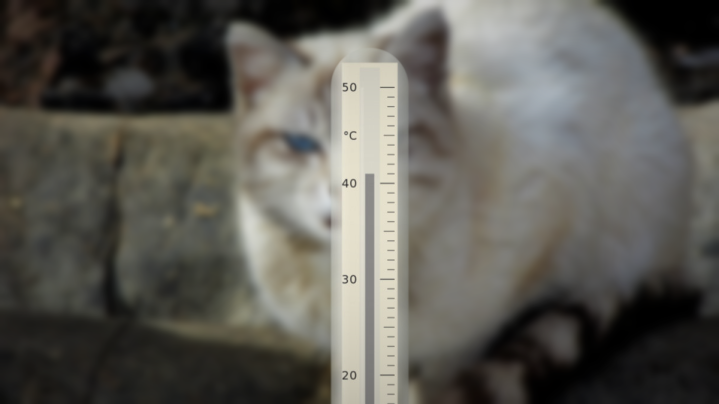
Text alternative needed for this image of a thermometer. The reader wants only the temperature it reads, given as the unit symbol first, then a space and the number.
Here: °C 41
